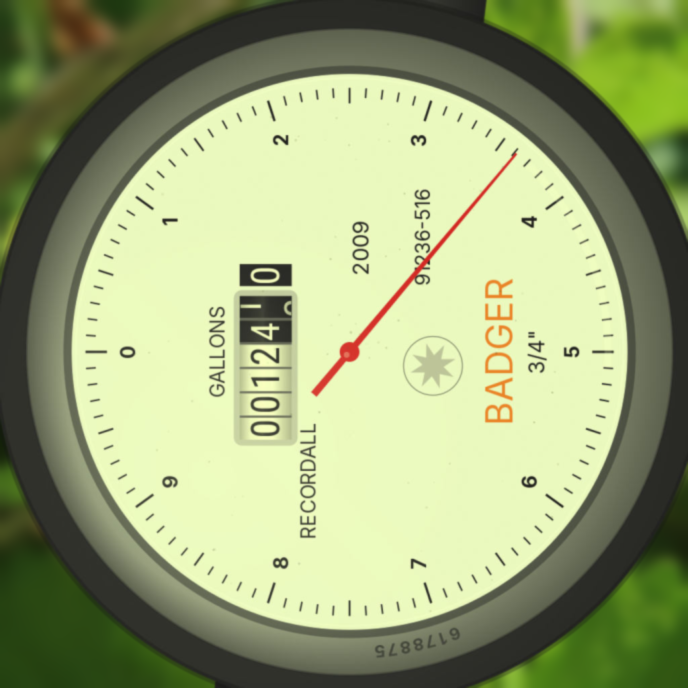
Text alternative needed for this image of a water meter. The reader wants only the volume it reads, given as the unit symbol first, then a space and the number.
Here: gal 12413.6
